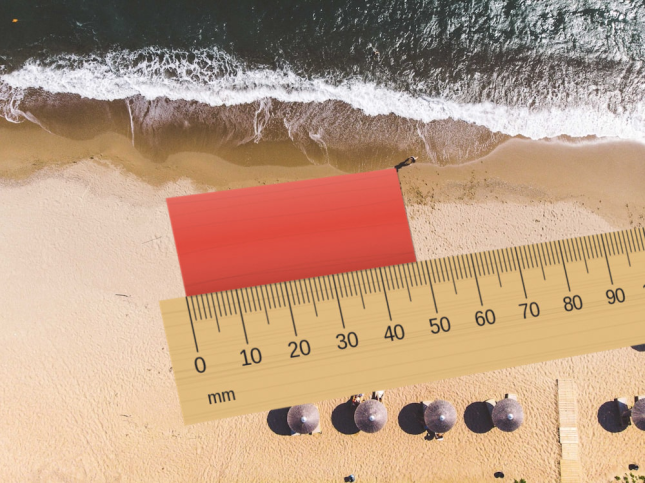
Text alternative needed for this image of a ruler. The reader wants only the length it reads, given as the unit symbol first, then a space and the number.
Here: mm 48
